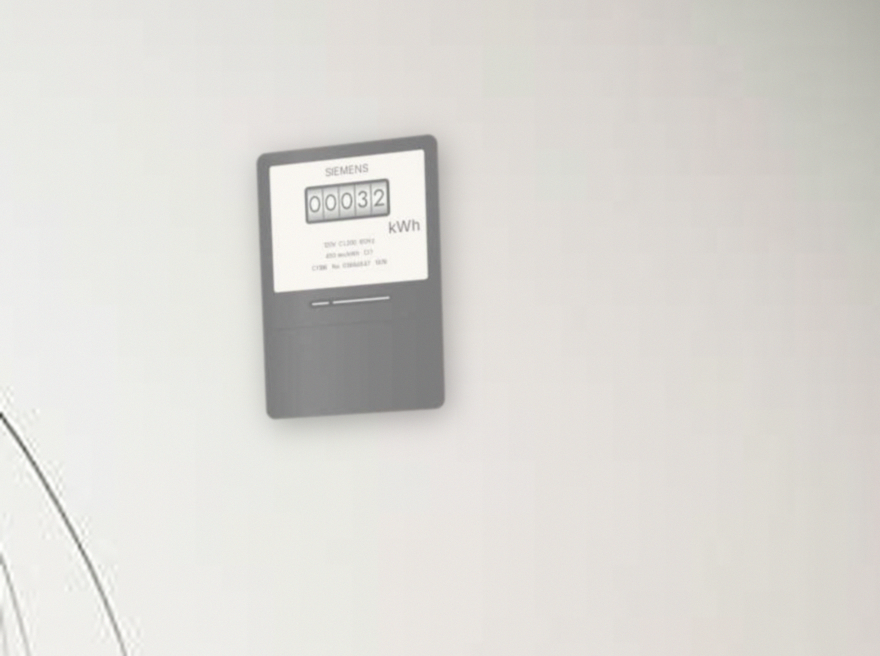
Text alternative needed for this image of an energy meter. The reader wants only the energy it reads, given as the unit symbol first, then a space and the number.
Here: kWh 32
